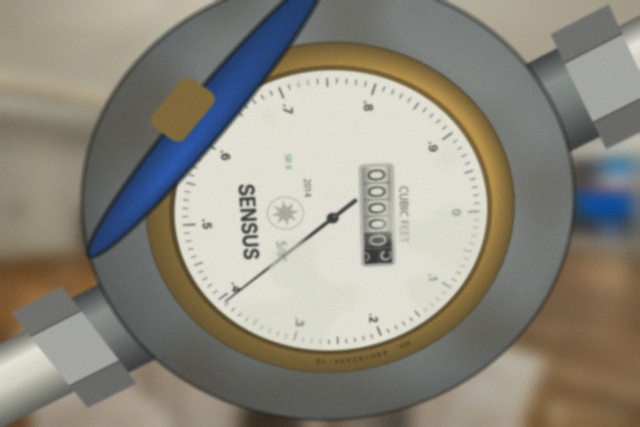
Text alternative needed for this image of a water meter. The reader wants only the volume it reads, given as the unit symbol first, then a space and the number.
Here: ft³ 5.39
